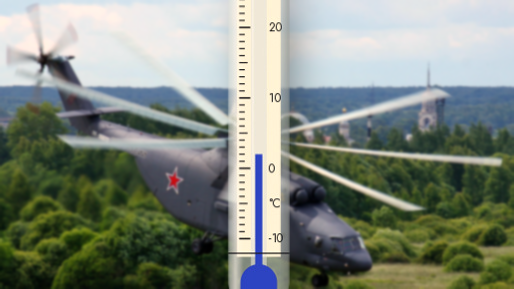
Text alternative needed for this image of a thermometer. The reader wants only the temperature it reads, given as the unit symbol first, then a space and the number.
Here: °C 2
